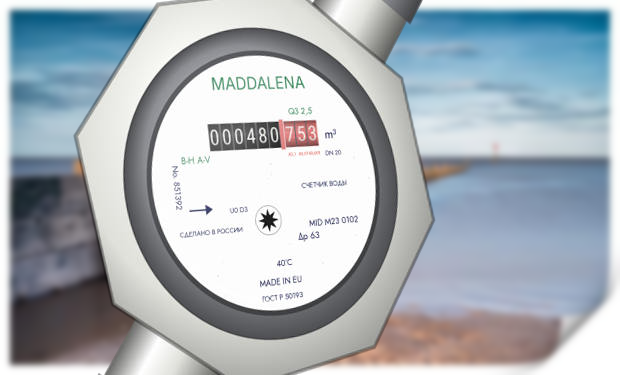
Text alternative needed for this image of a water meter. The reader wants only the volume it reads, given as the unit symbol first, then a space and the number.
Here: m³ 480.753
